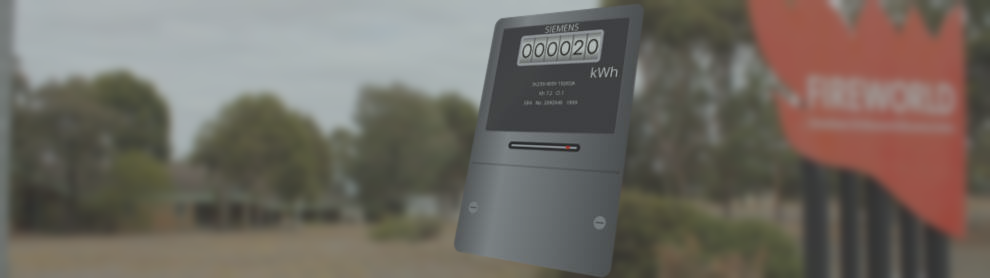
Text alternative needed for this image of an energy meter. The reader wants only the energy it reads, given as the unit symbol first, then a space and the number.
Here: kWh 20
